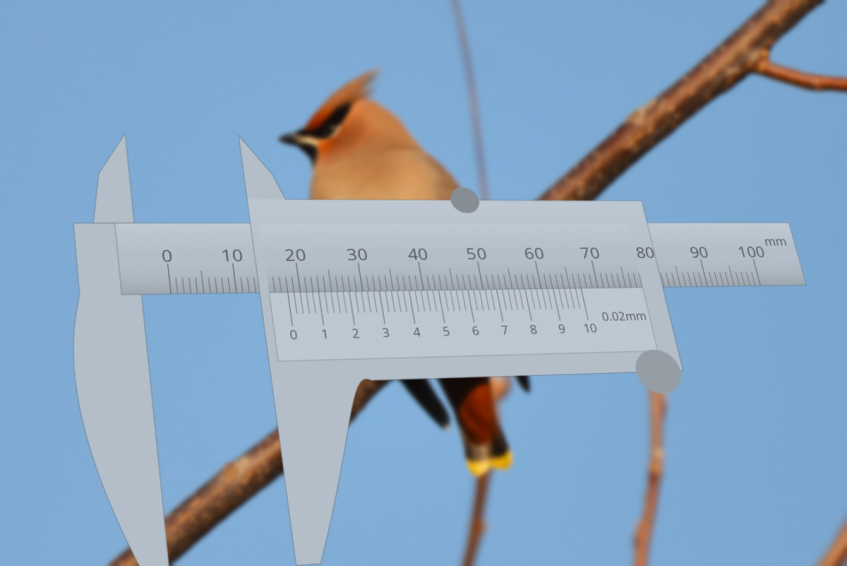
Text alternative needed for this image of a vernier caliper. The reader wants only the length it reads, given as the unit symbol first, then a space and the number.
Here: mm 18.0
